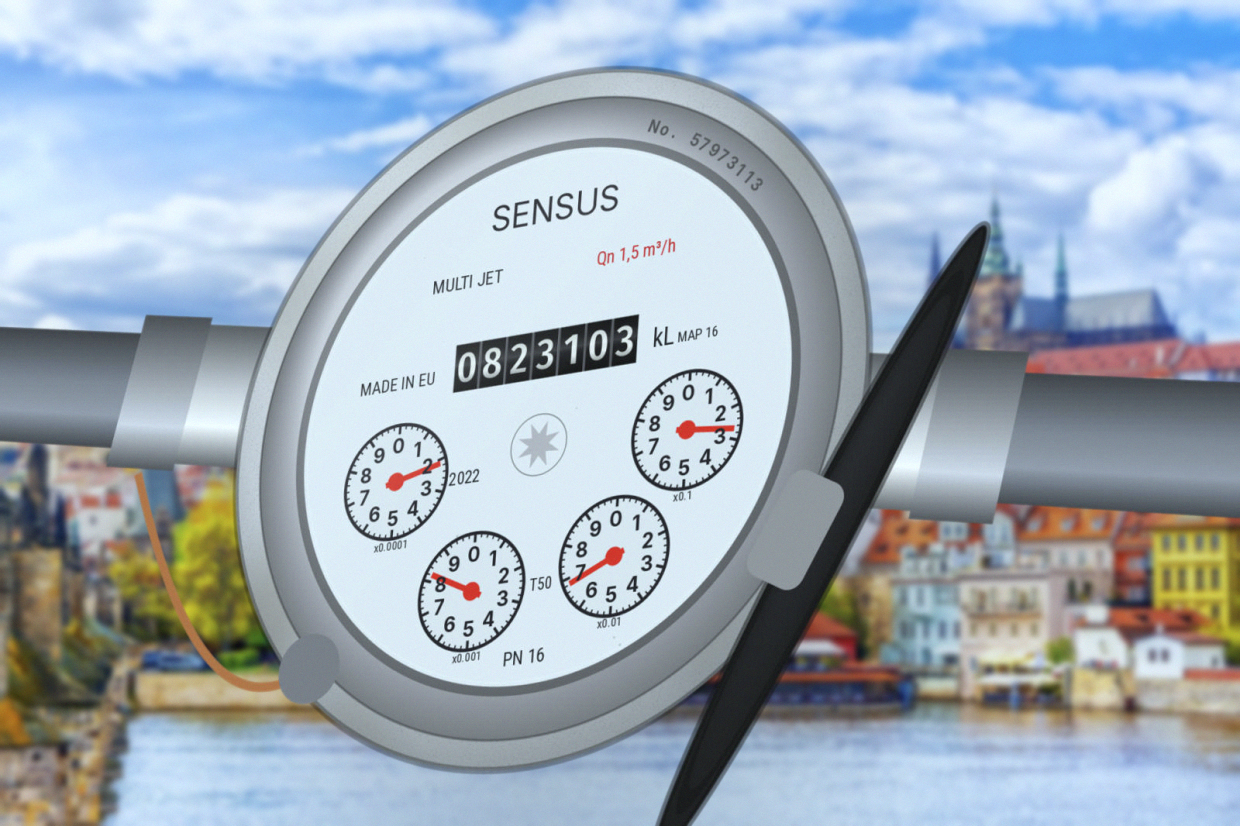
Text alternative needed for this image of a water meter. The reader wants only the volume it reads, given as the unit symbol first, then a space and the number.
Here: kL 823103.2682
